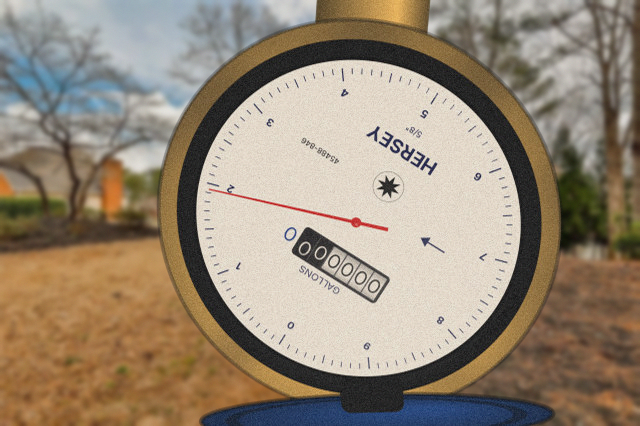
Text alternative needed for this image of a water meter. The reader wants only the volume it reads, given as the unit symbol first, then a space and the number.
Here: gal 1.9
